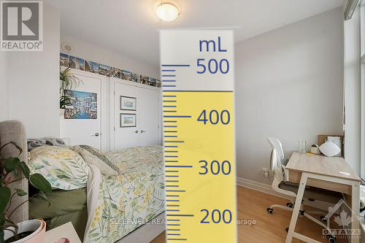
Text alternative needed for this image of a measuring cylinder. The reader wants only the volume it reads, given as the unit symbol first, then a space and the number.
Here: mL 450
